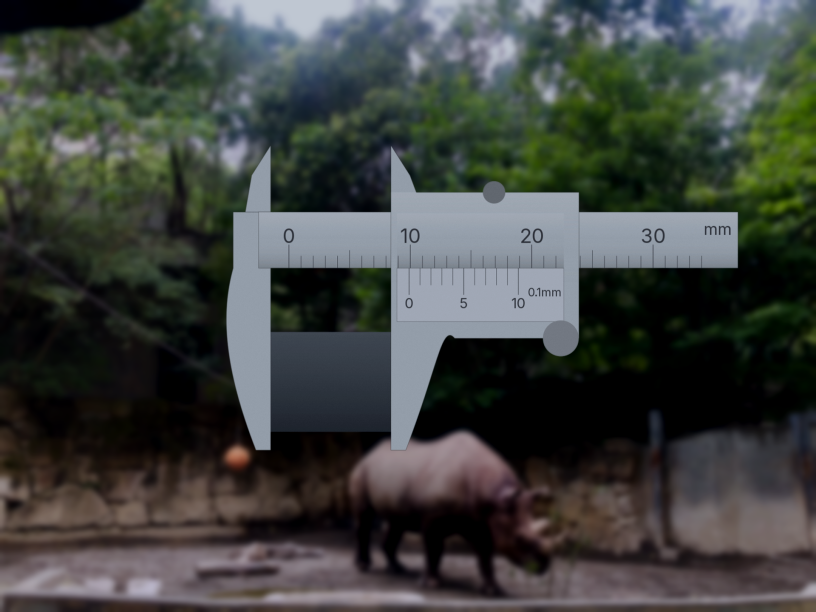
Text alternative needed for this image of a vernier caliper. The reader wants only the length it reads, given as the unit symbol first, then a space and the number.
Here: mm 9.9
